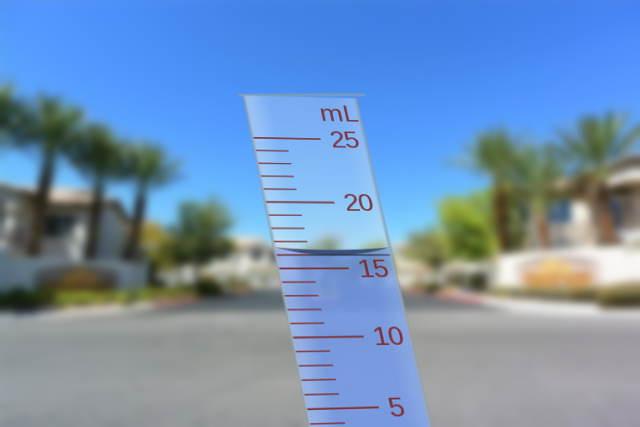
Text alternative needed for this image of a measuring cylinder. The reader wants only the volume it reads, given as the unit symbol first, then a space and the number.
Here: mL 16
